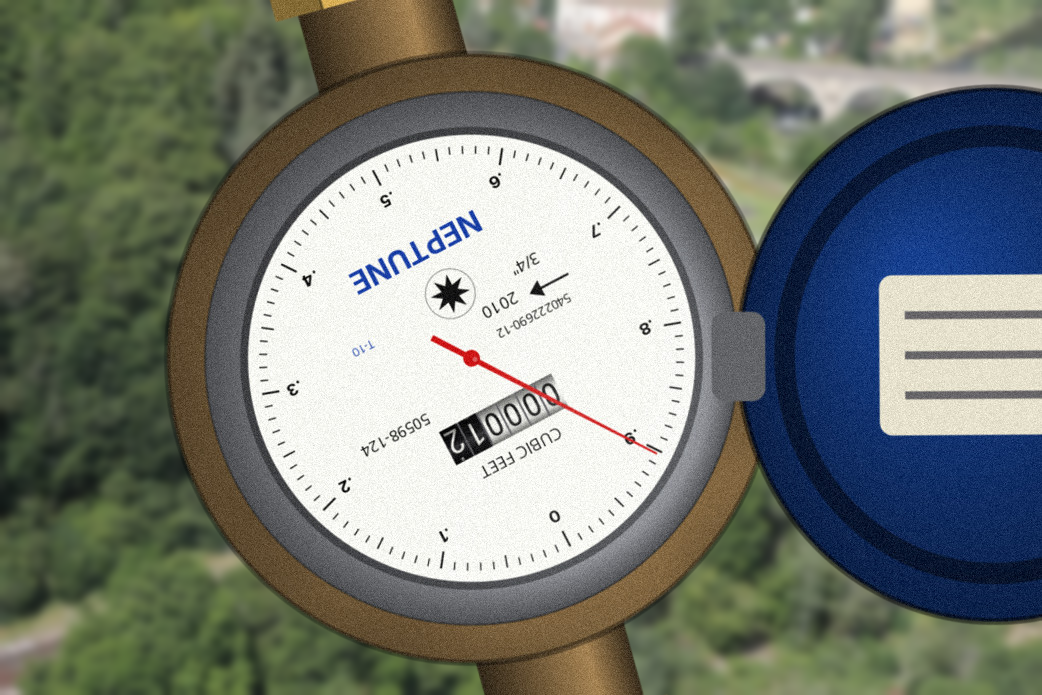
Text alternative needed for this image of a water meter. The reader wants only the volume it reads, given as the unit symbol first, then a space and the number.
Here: ft³ 11.90
